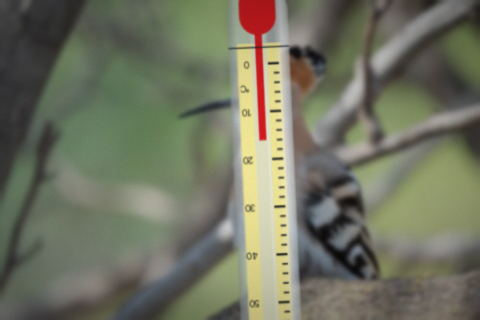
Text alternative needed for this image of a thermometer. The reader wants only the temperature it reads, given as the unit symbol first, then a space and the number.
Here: °C 16
